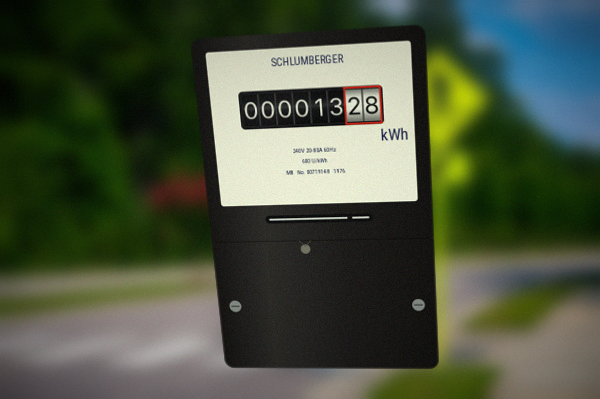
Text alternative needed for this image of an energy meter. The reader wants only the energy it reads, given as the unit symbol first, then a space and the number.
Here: kWh 13.28
